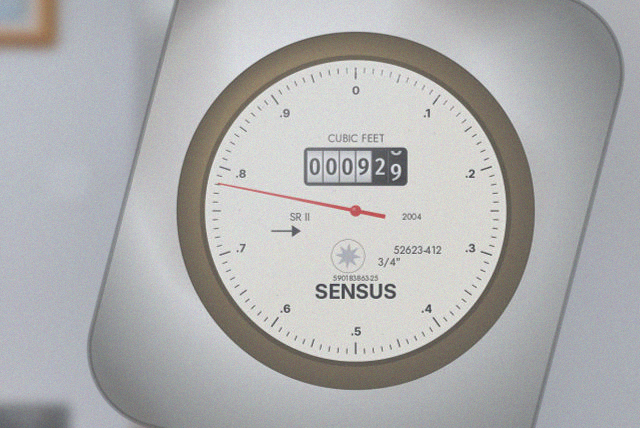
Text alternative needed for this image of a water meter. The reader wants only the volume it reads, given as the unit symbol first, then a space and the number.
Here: ft³ 928.78
